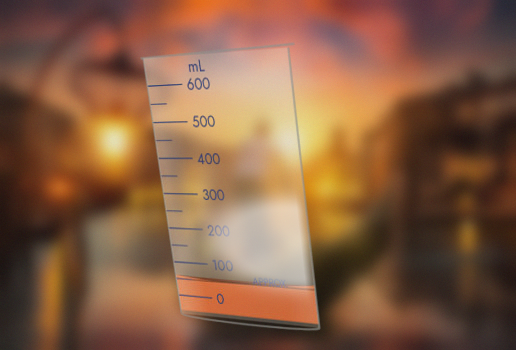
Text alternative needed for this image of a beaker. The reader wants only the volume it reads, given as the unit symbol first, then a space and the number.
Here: mL 50
